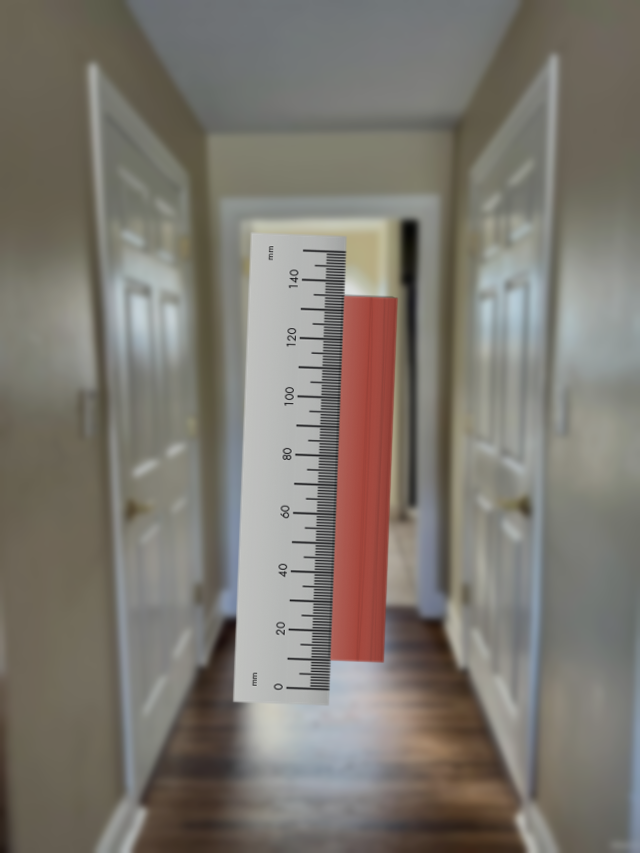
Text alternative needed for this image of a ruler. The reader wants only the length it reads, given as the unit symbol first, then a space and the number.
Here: mm 125
